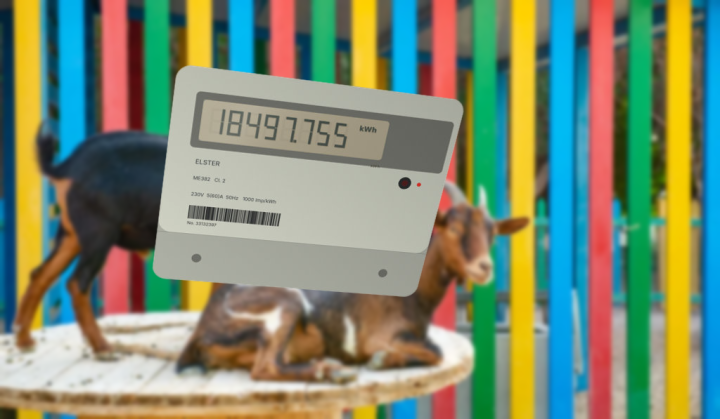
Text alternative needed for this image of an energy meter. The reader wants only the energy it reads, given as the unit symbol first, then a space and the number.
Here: kWh 18497.755
